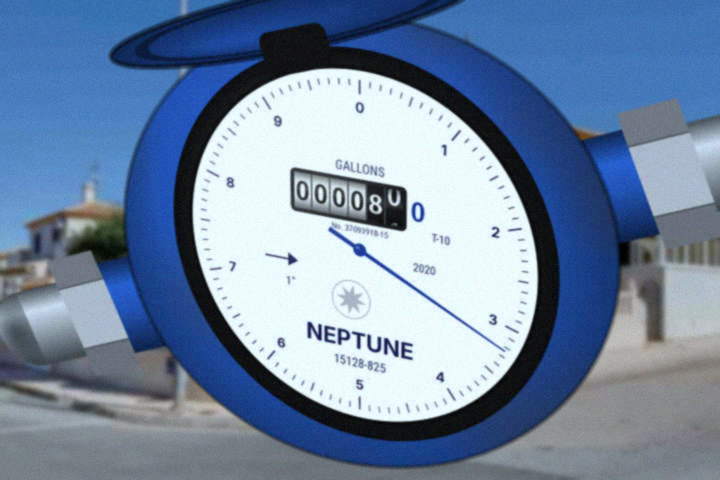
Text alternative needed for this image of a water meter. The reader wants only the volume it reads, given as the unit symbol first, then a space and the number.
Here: gal 803.2
